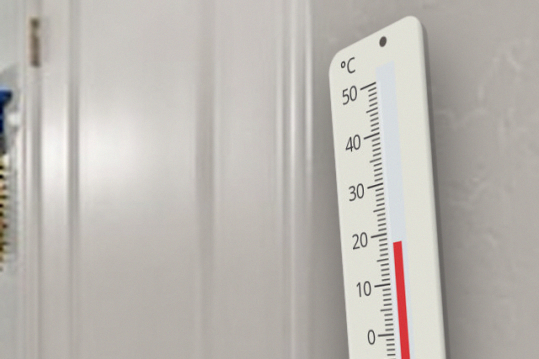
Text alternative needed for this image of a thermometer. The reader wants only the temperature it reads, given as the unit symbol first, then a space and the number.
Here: °C 18
